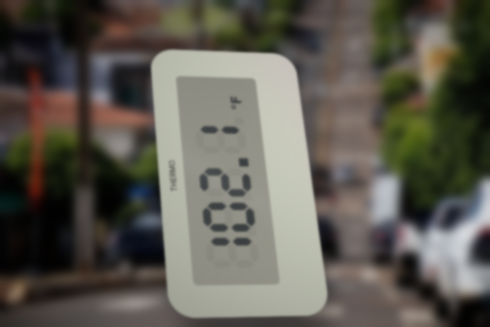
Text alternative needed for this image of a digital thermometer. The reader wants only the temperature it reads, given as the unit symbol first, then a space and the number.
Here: °F 102.1
